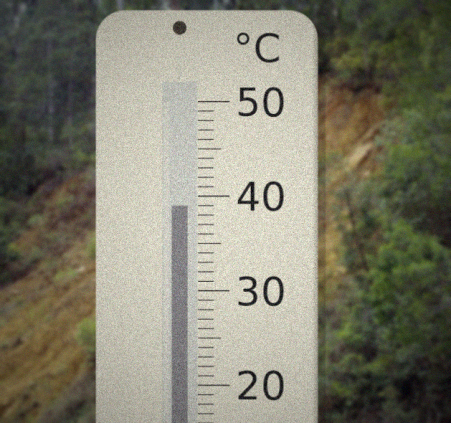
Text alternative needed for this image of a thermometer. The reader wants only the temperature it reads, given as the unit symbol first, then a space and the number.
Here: °C 39
